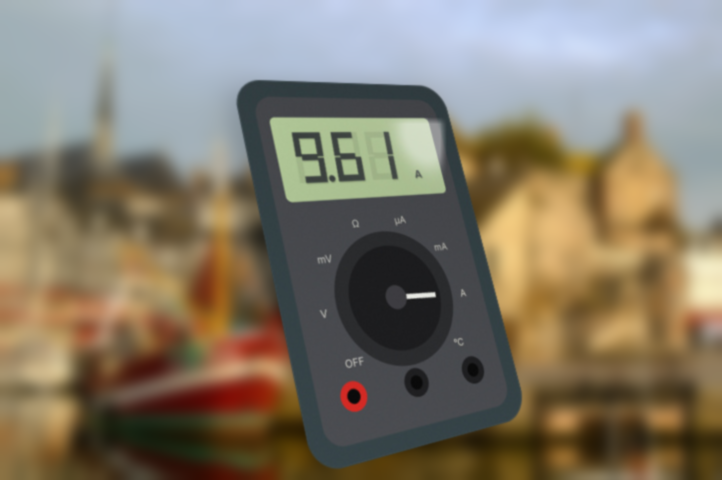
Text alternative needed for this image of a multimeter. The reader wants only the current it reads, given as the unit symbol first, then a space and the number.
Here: A 9.61
